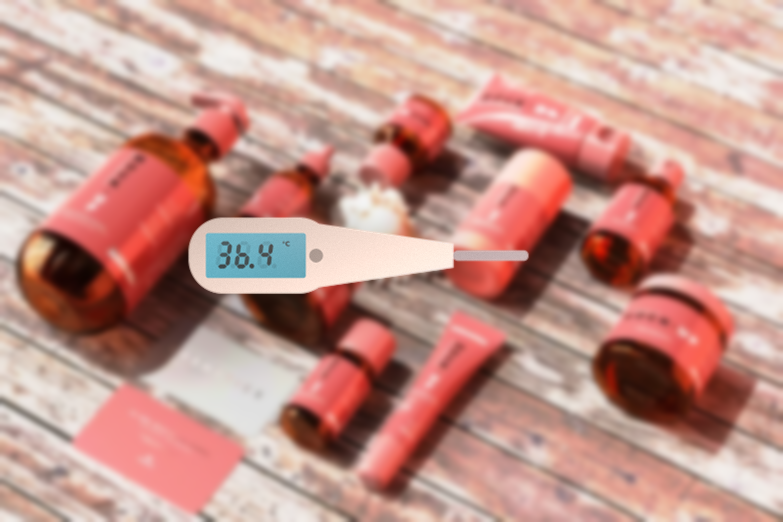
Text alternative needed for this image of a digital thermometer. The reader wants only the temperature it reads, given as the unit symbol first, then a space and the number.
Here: °C 36.4
